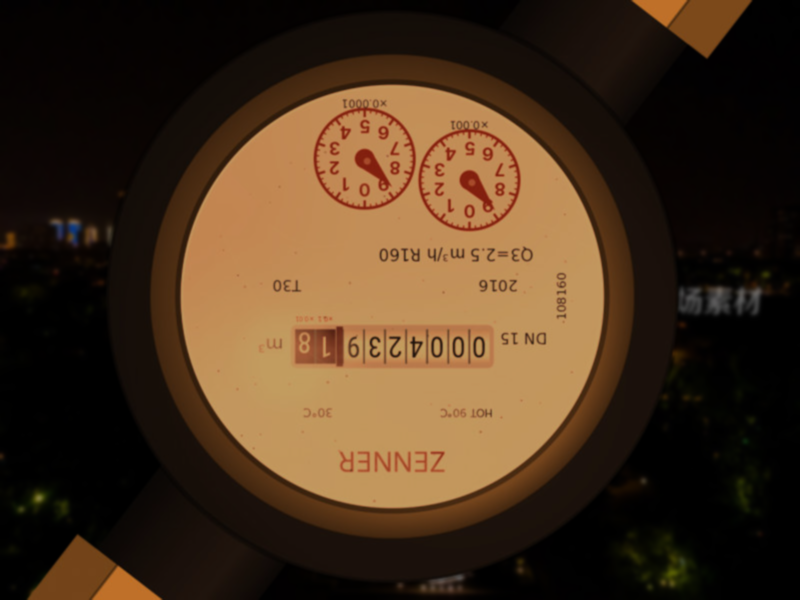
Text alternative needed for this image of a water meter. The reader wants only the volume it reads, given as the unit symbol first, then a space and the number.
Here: m³ 4239.1788
